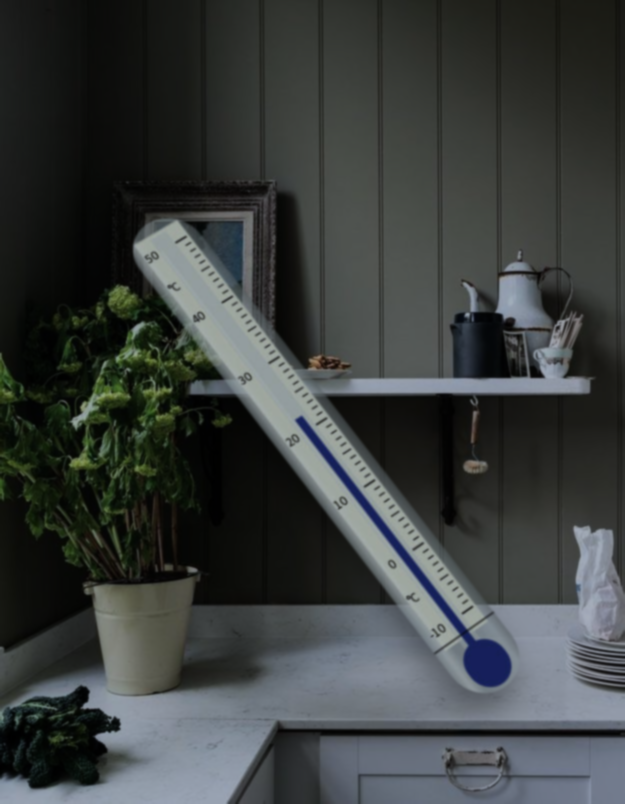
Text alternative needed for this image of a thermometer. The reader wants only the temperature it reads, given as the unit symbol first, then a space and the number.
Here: °C 22
